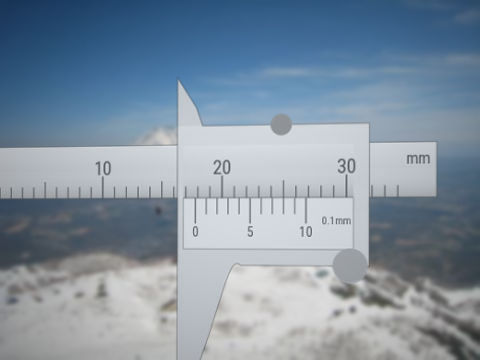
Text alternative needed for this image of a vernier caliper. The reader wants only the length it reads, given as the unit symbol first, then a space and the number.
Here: mm 17.8
